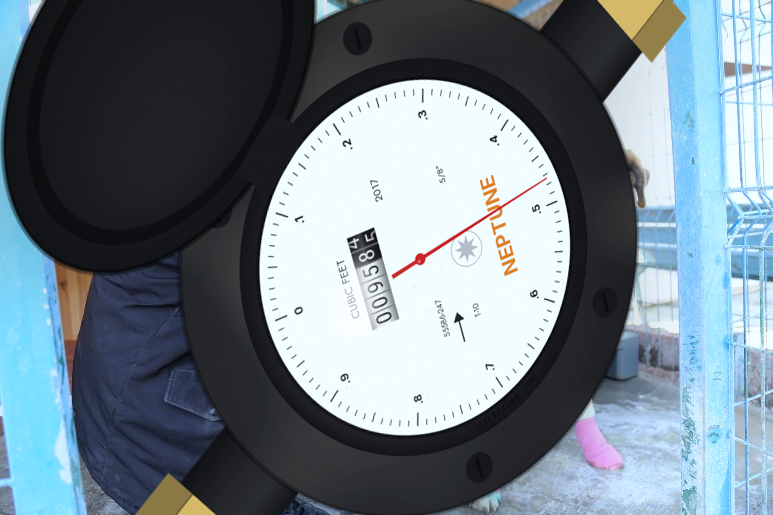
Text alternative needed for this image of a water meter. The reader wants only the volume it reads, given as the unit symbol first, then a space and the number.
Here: ft³ 9584.47
